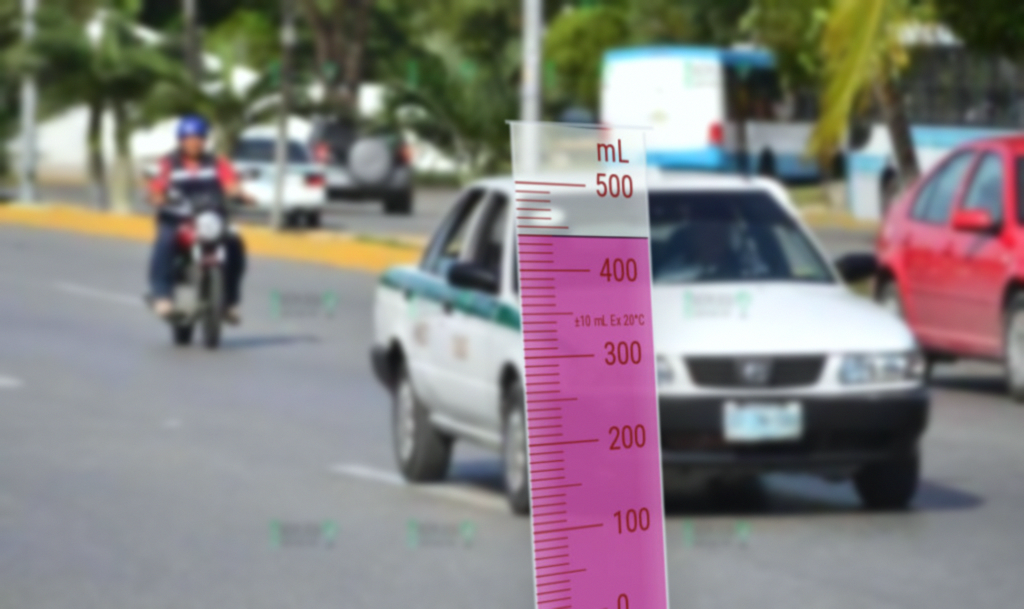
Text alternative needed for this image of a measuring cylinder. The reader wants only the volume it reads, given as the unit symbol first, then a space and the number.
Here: mL 440
